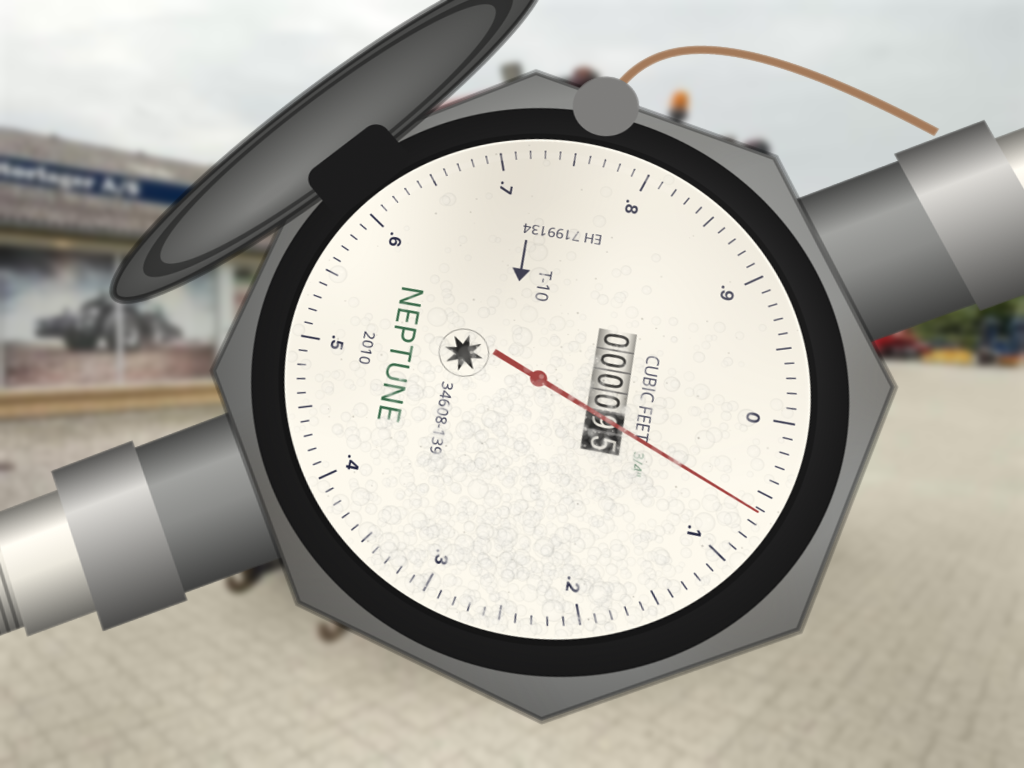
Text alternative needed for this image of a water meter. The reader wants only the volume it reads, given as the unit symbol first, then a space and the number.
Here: ft³ 95.06
